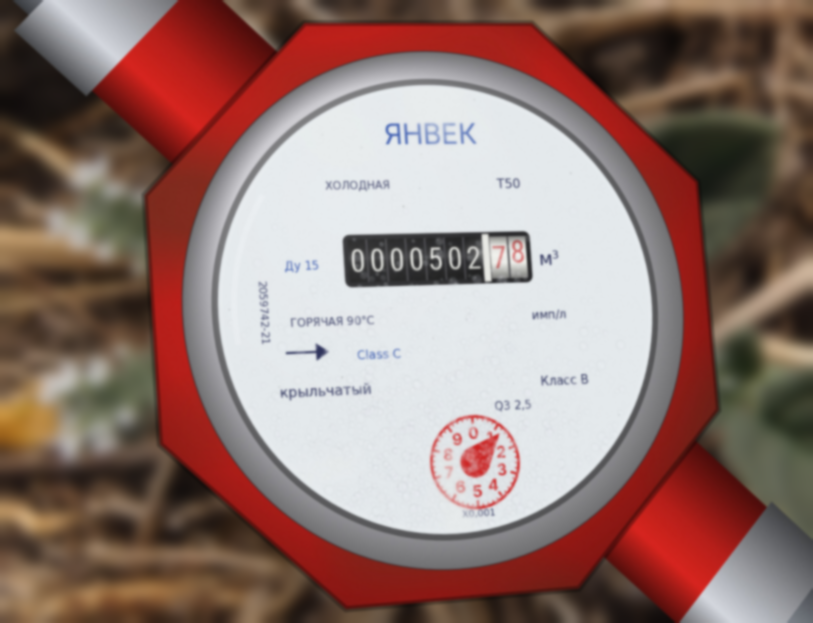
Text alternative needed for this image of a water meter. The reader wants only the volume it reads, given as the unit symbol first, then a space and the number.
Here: m³ 502.781
